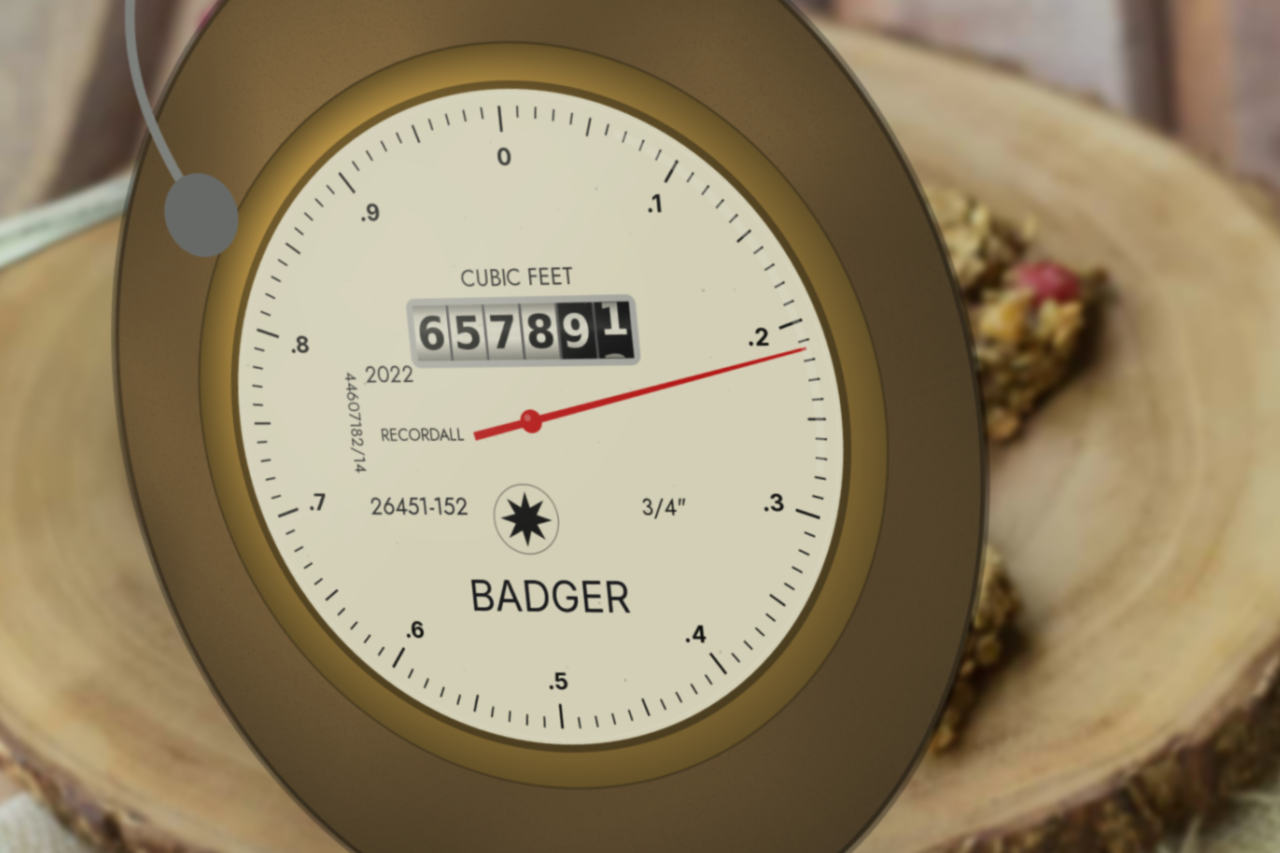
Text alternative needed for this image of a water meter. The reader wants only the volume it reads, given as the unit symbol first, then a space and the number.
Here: ft³ 657891.21
